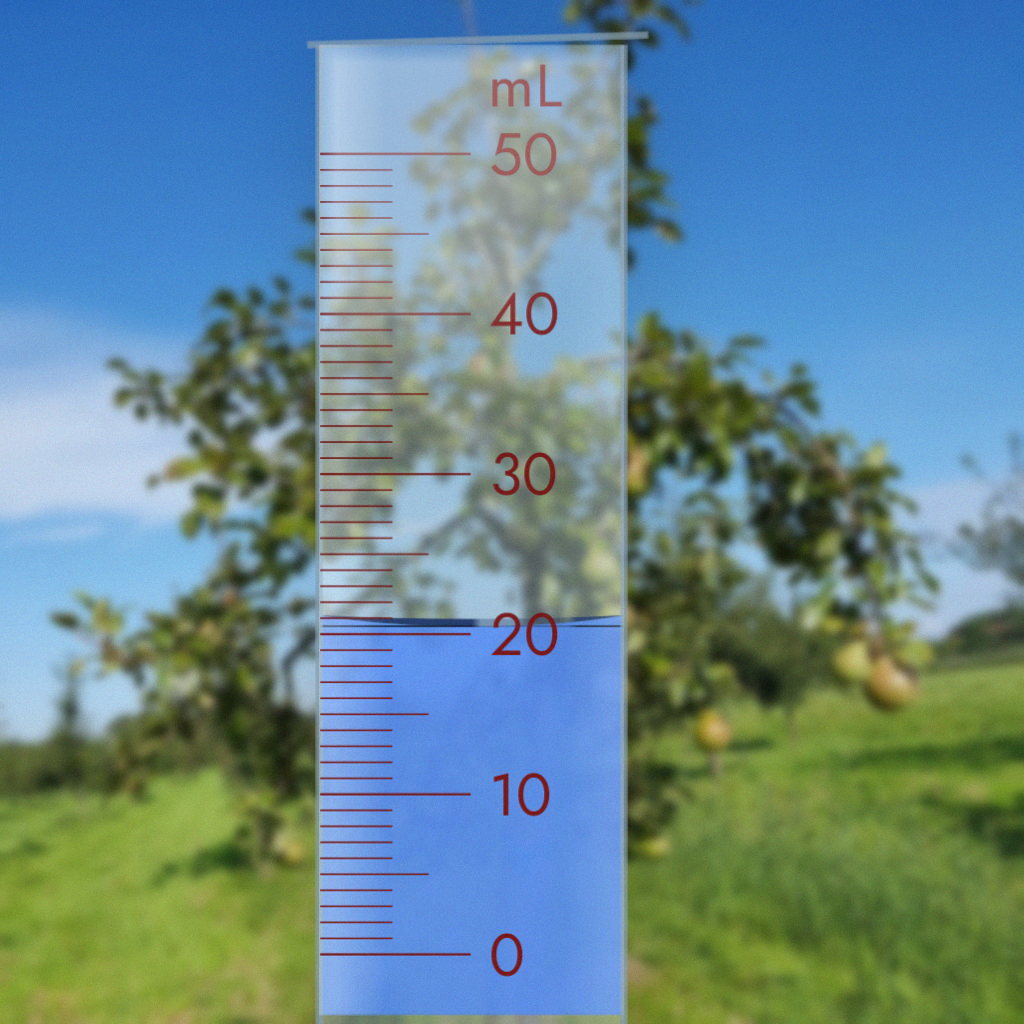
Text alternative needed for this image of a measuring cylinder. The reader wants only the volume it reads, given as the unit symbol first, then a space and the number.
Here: mL 20.5
